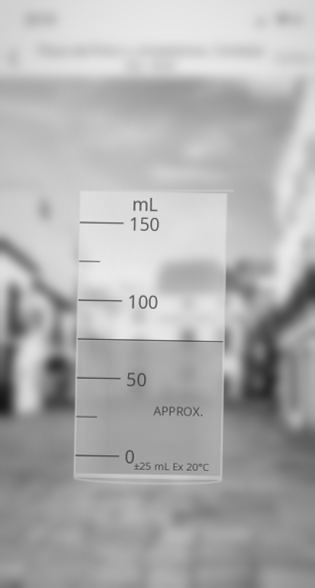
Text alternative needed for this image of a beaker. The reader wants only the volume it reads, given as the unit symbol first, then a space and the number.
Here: mL 75
